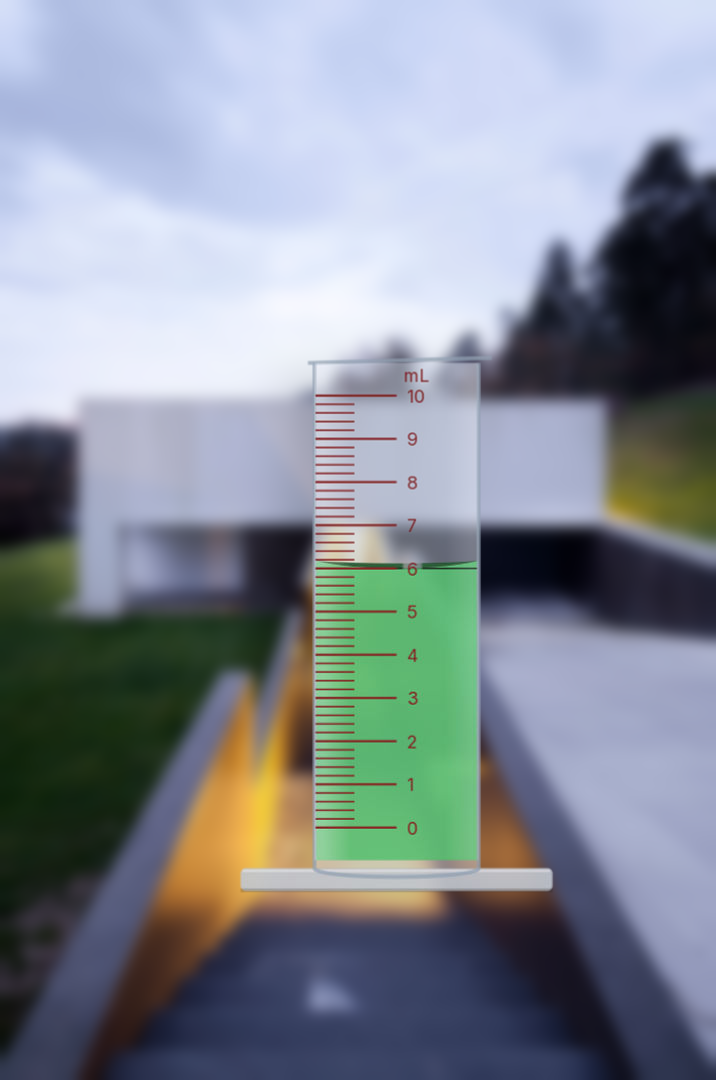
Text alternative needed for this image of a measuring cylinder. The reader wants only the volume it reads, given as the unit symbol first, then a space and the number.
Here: mL 6
